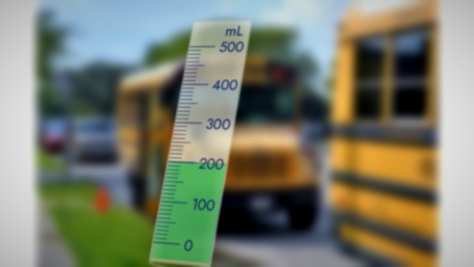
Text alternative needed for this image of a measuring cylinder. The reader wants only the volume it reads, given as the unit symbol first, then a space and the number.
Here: mL 200
